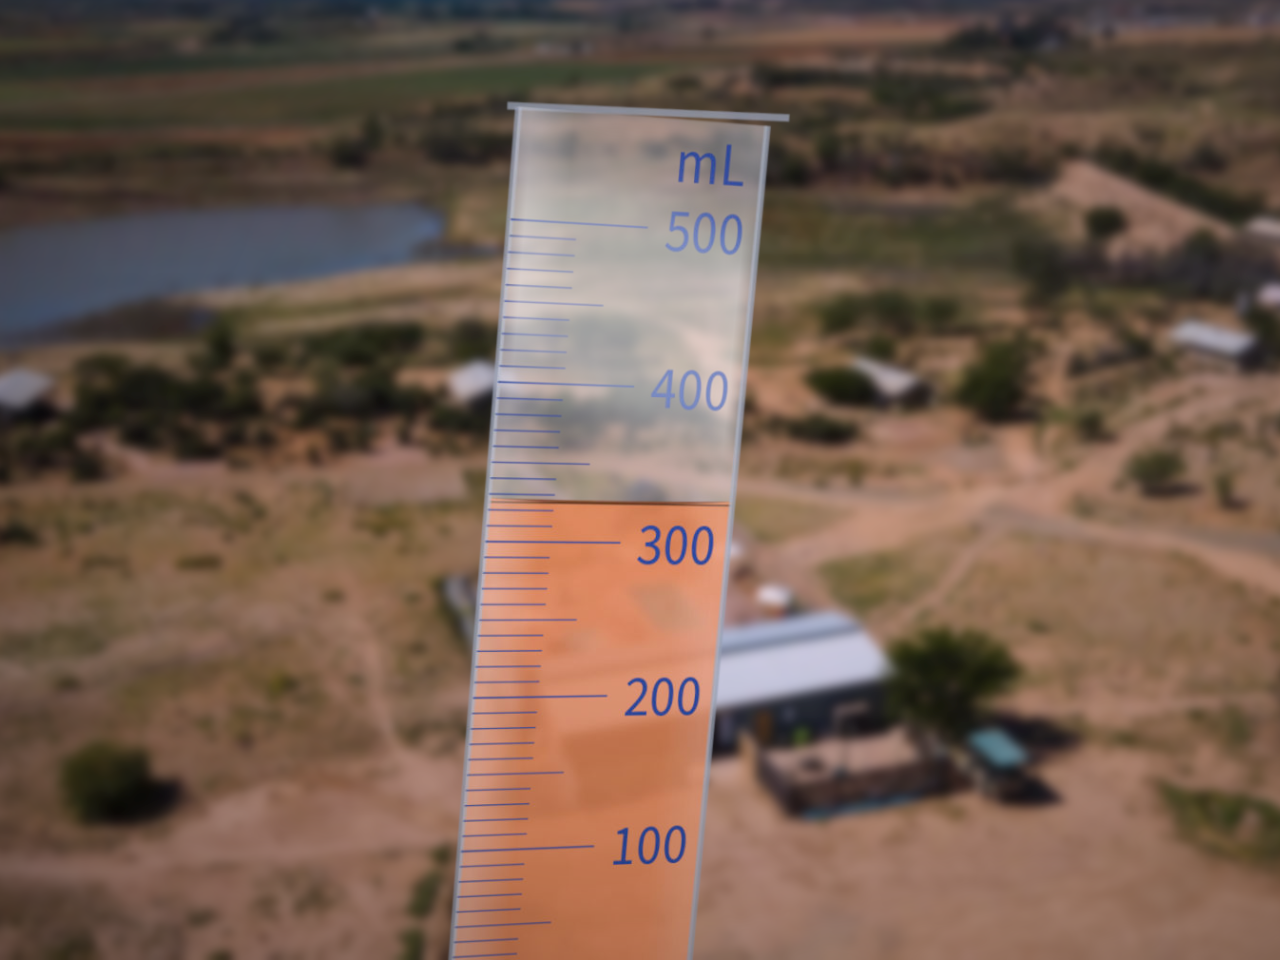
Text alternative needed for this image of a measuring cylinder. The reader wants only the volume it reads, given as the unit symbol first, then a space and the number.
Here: mL 325
